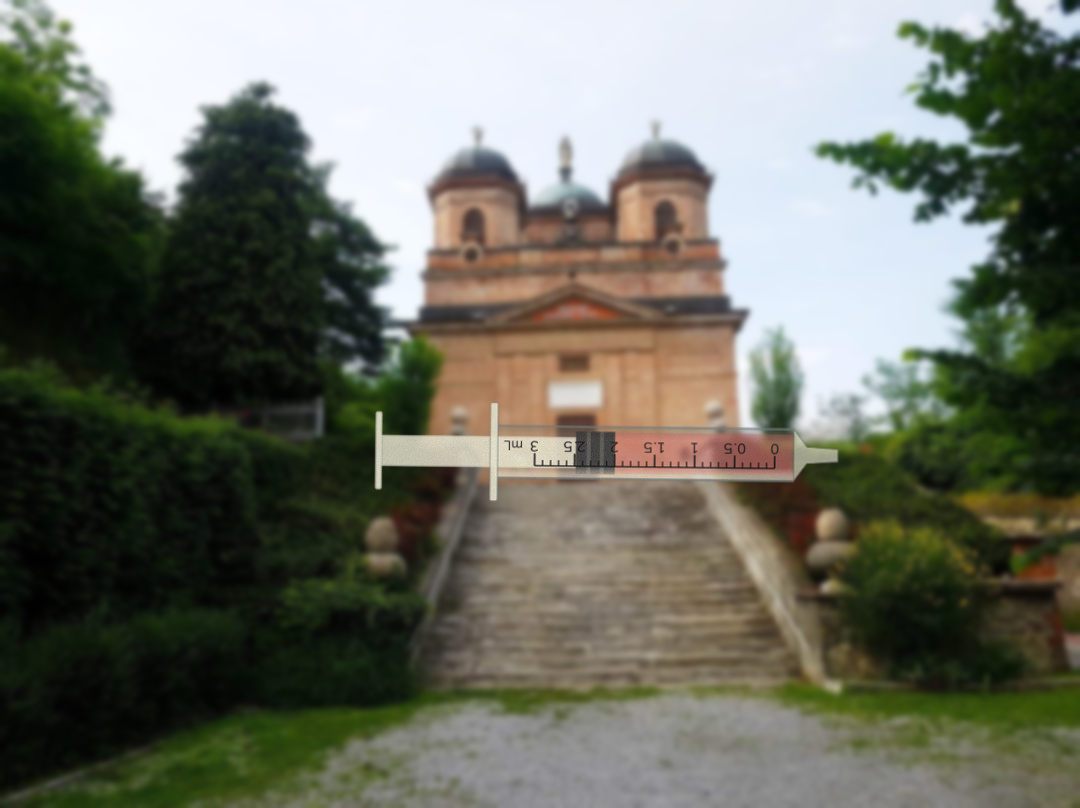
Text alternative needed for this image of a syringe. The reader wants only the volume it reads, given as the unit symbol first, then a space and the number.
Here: mL 2
